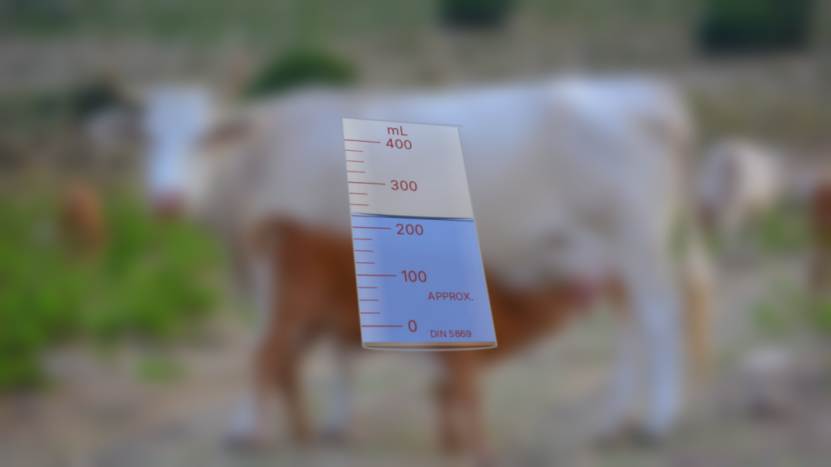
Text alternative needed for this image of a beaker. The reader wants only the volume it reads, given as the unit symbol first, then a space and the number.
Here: mL 225
